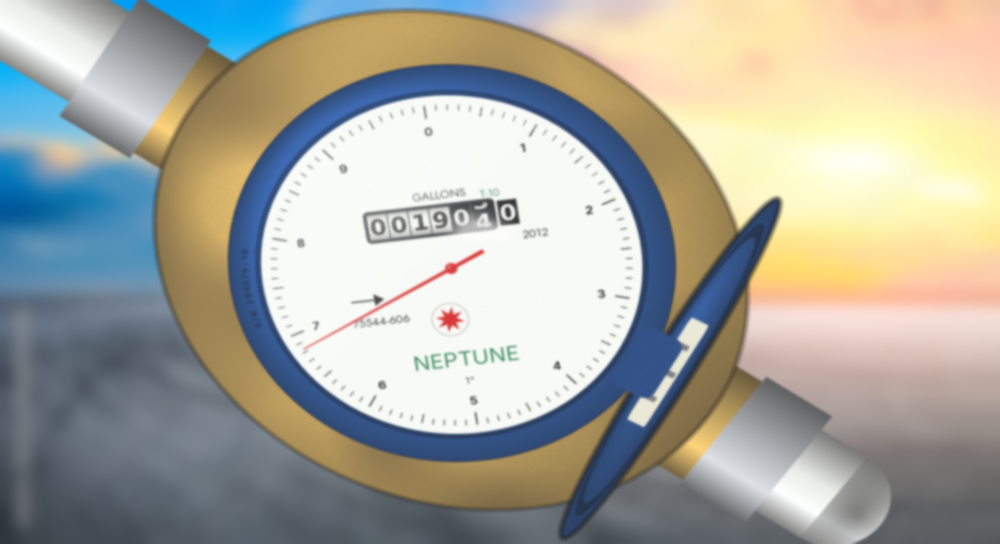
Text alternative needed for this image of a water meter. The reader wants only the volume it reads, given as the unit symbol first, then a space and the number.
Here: gal 19036.8
